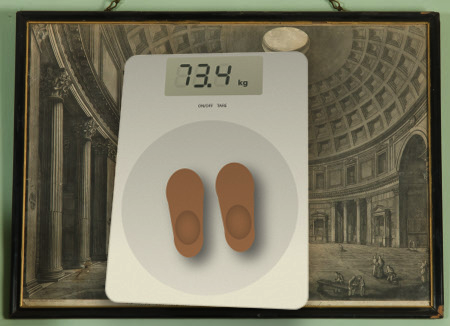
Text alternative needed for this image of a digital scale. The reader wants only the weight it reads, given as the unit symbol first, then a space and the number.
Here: kg 73.4
